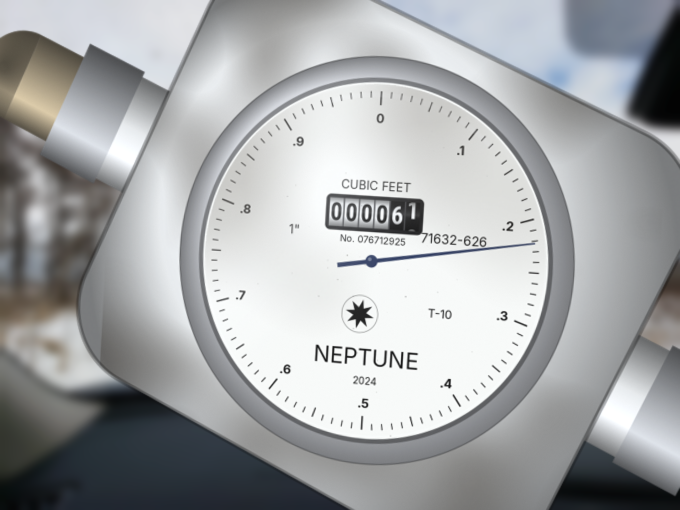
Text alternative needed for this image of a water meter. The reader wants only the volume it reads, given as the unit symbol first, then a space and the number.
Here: ft³ 61.22
